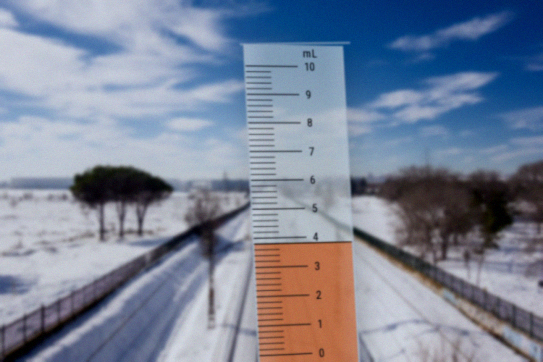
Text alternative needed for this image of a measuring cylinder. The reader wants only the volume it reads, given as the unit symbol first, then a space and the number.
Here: mL 3.8
